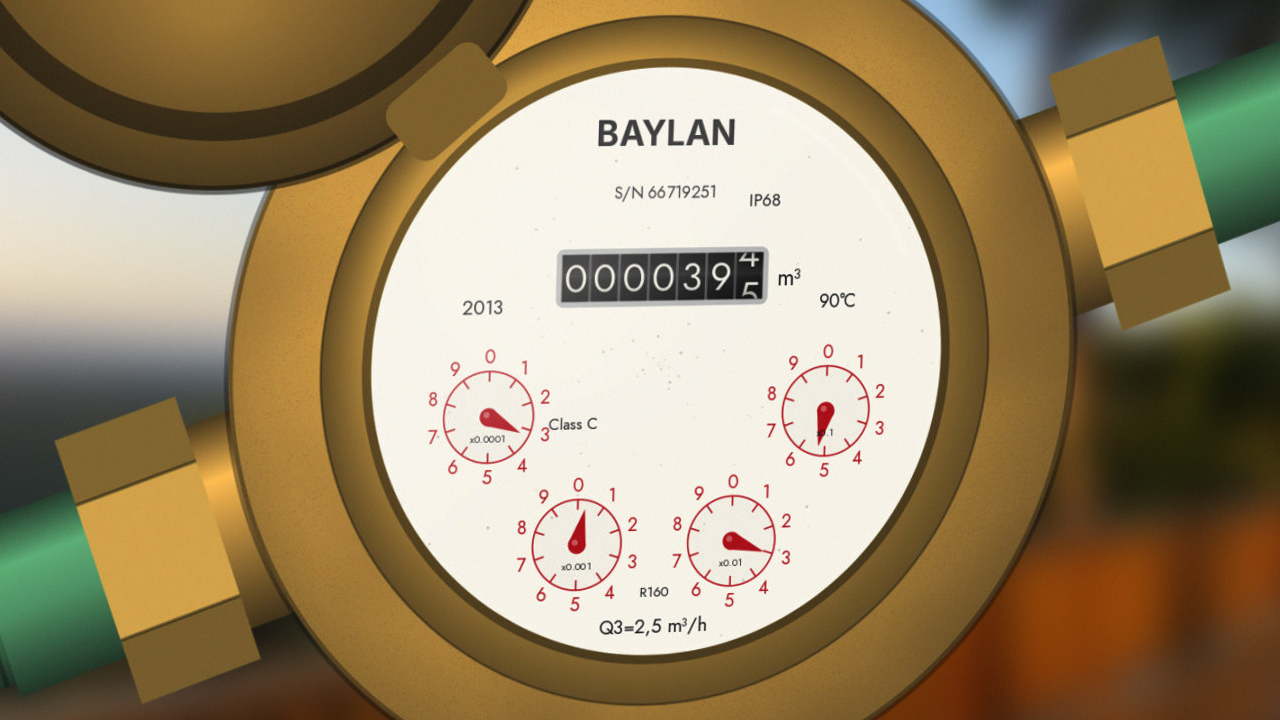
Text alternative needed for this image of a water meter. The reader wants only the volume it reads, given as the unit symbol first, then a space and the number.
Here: m³ 394.5303
